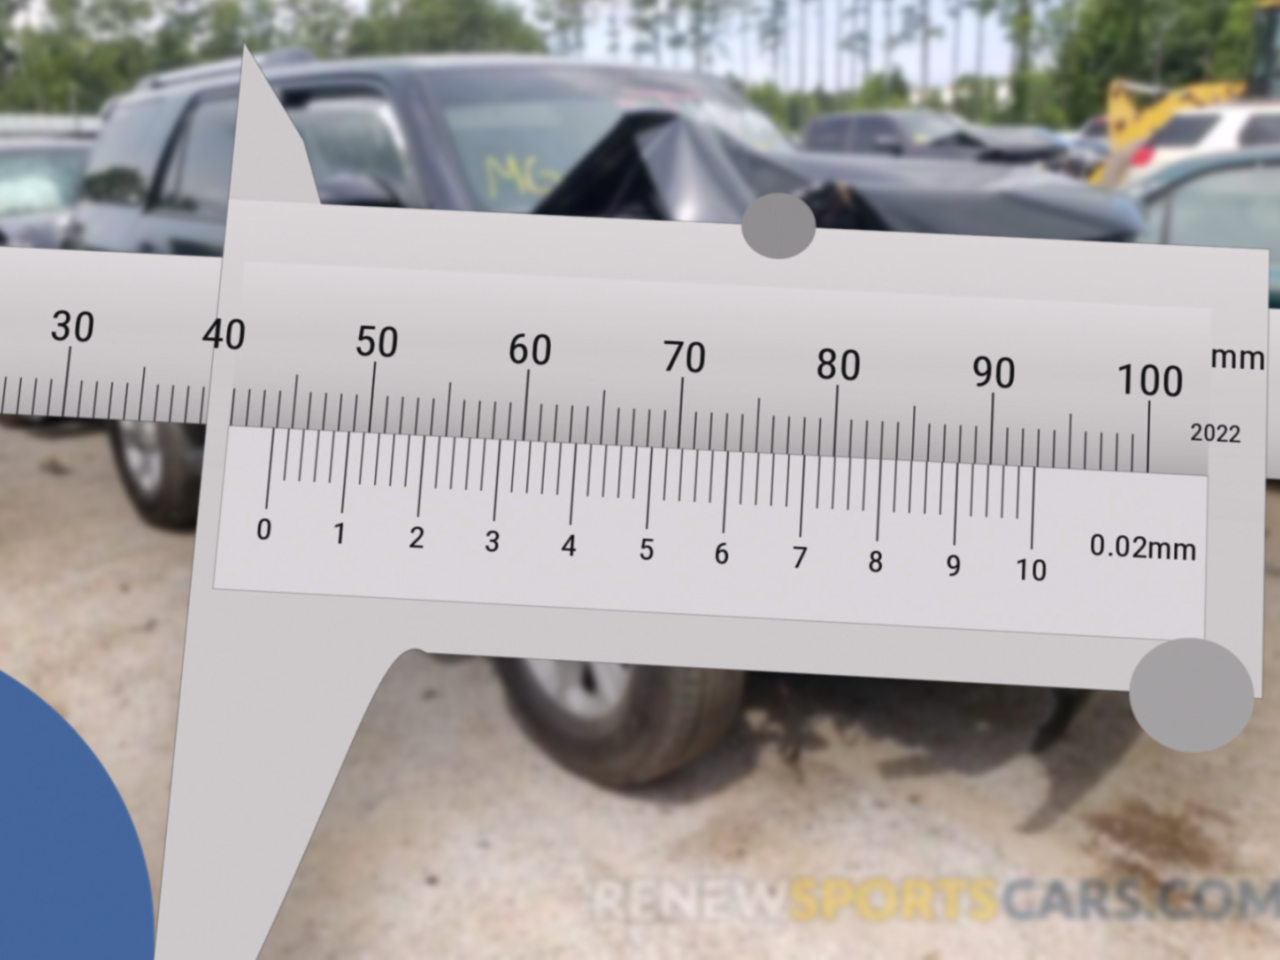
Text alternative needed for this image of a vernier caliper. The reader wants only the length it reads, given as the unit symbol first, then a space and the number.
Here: mm 43.8
